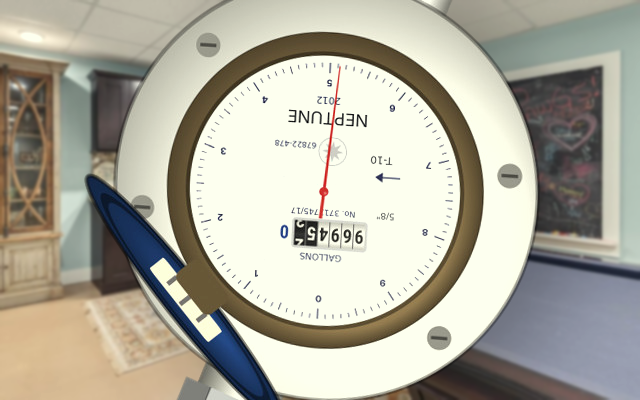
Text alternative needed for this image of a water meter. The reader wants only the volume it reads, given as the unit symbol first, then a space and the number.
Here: gal 9694525.1
